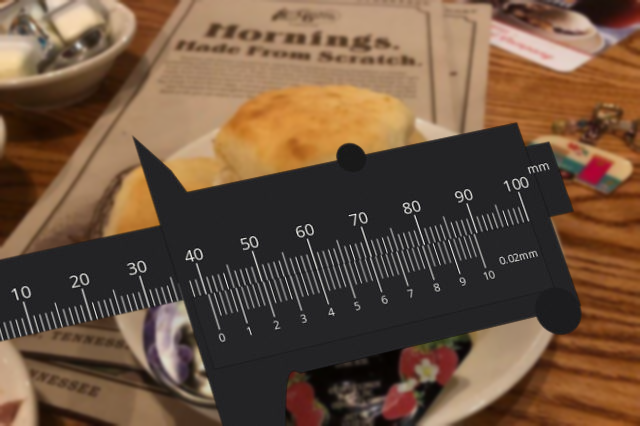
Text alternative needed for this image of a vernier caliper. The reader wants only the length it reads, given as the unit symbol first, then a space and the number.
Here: mm 40.4
